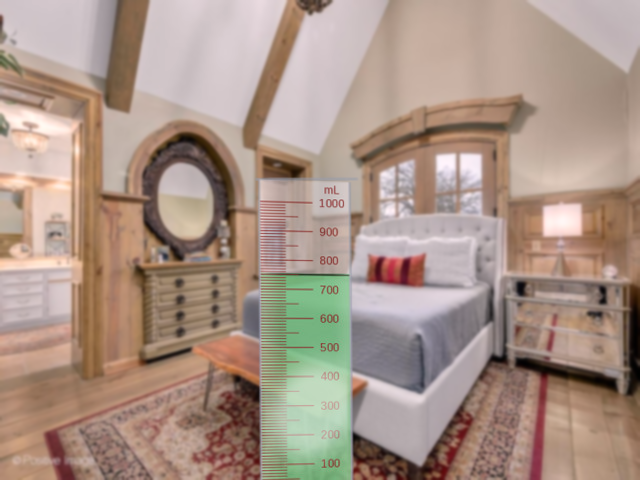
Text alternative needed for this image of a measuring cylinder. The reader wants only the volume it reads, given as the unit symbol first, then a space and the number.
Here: mL 750
